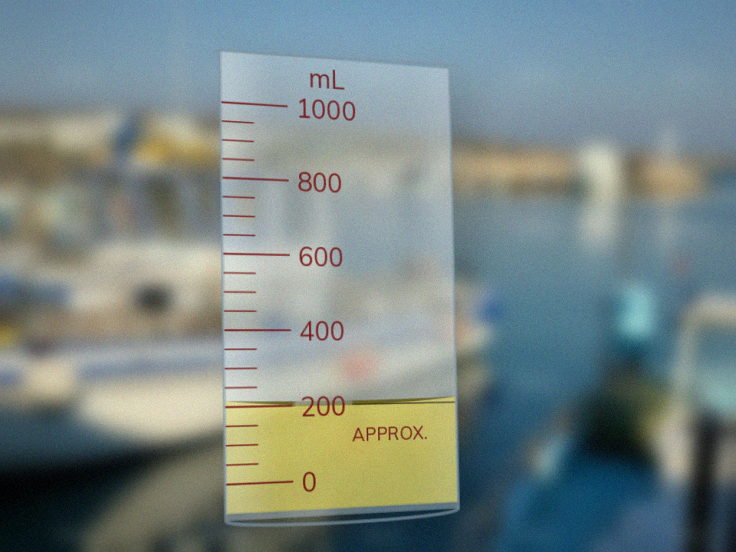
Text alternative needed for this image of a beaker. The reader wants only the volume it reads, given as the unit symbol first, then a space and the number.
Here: mL 200
